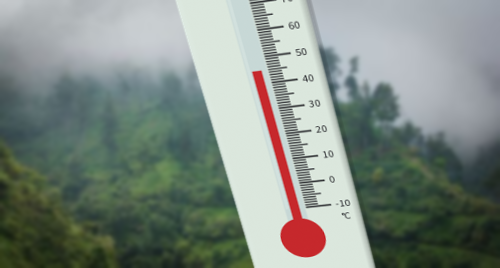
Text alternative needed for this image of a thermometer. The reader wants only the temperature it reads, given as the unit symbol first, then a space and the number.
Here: °C 45
